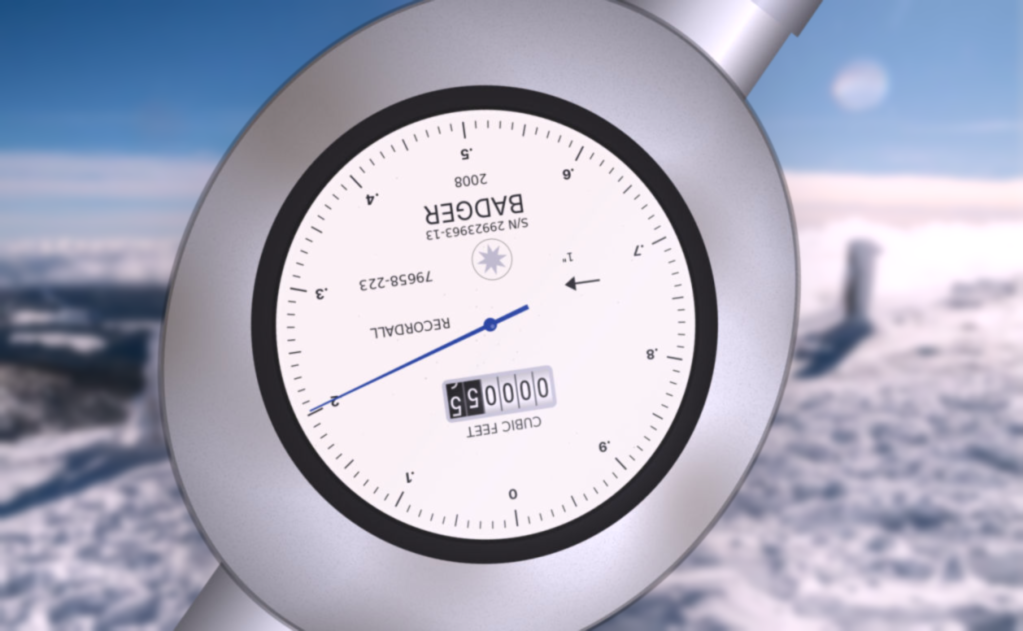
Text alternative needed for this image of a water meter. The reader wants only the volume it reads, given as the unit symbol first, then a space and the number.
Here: ft³ 55.20
